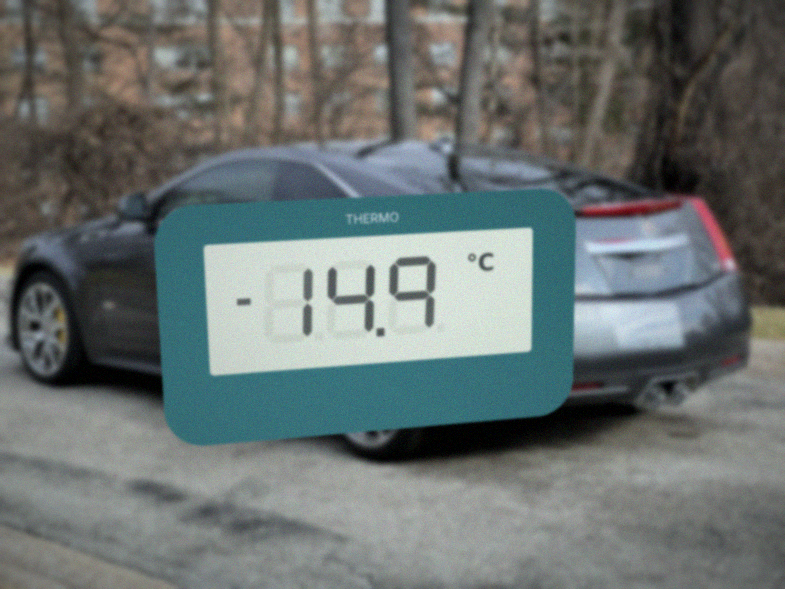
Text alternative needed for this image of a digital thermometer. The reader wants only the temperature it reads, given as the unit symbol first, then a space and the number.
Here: °C -14.9
